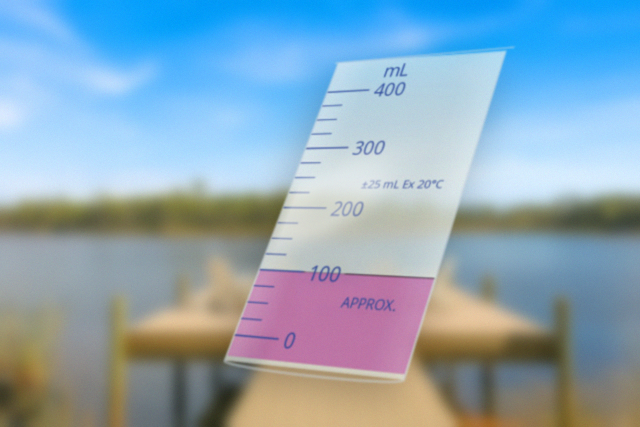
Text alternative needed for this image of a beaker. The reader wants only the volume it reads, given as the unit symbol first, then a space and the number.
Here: mL 100
